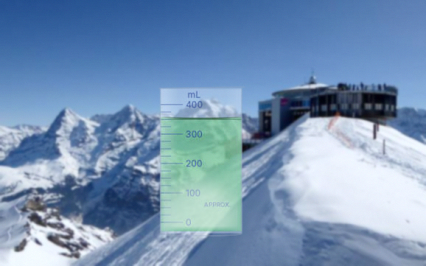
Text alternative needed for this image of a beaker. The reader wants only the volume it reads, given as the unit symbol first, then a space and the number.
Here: mL 350
